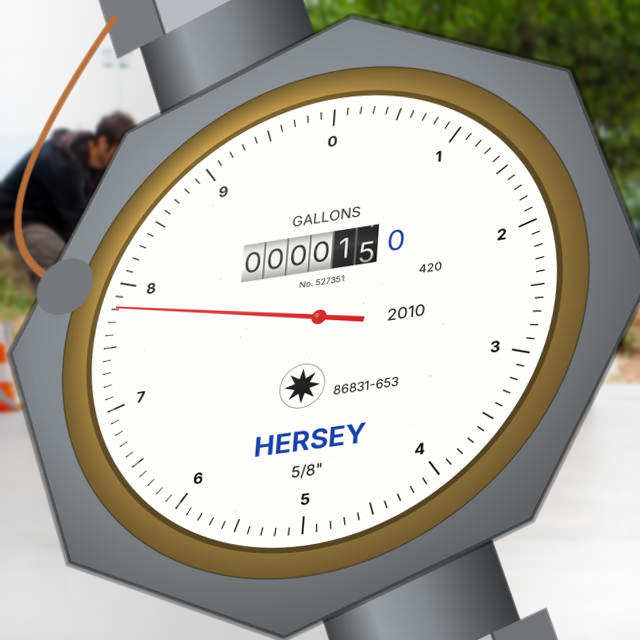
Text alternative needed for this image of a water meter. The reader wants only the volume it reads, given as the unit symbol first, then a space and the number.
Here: gal 147.8
